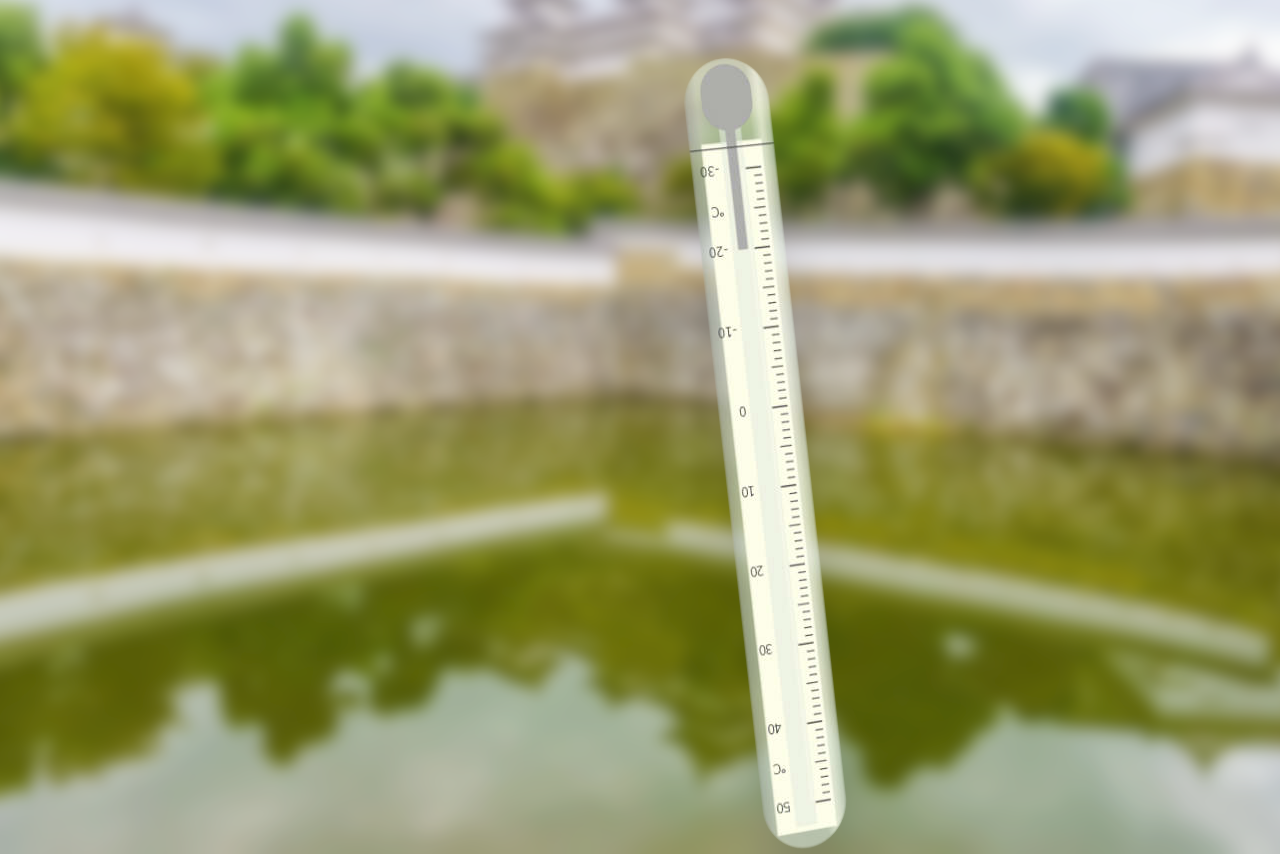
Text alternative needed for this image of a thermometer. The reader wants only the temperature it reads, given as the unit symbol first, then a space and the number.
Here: °C -20
